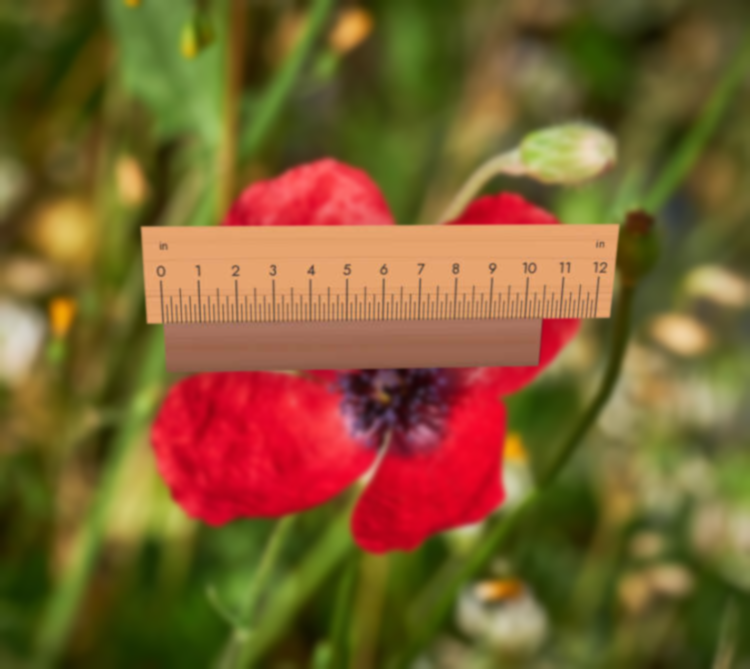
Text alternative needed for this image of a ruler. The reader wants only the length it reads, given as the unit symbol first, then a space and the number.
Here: in 10.5
